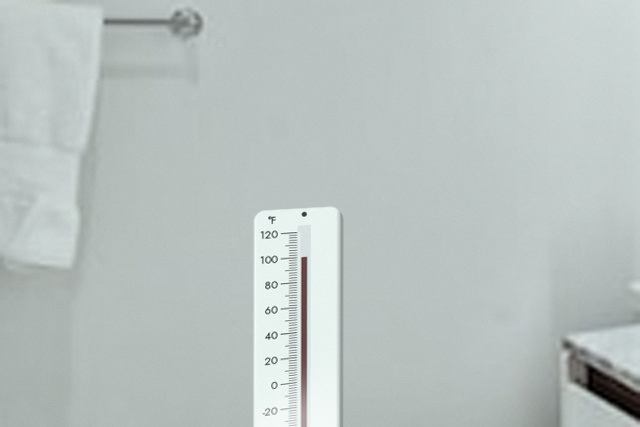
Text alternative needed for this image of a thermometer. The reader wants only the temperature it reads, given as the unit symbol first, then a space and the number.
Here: °F 100
